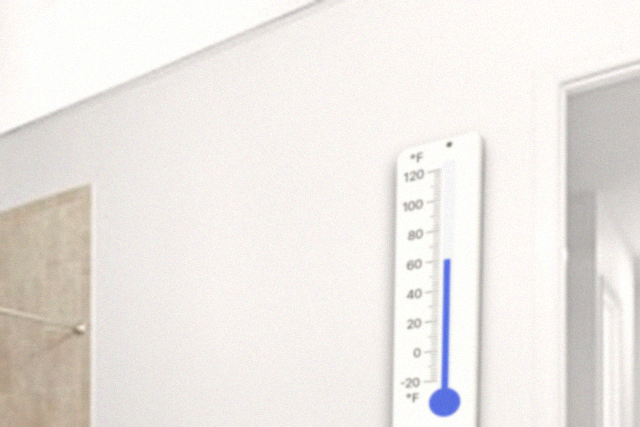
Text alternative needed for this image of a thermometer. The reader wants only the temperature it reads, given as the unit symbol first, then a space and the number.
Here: °F 60
